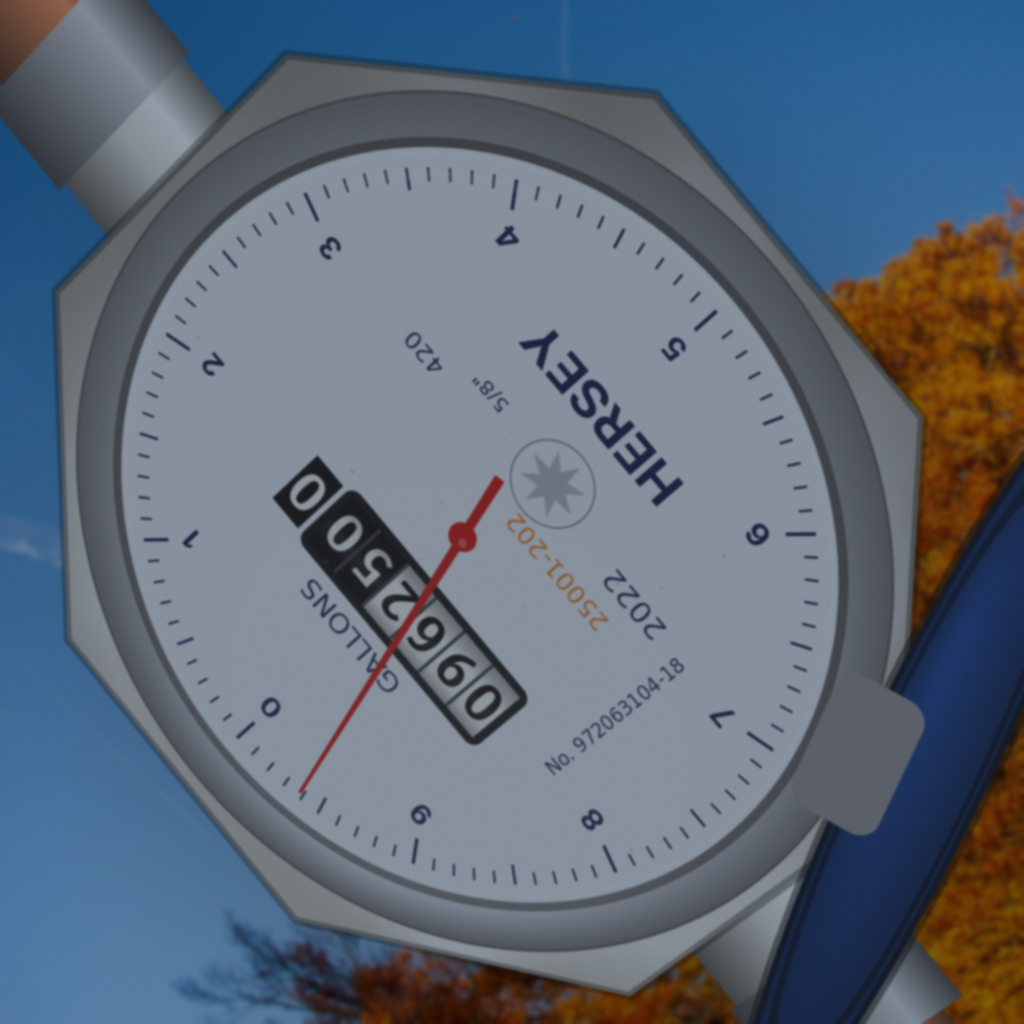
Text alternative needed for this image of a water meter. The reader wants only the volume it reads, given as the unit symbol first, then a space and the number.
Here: gal 962499.6
